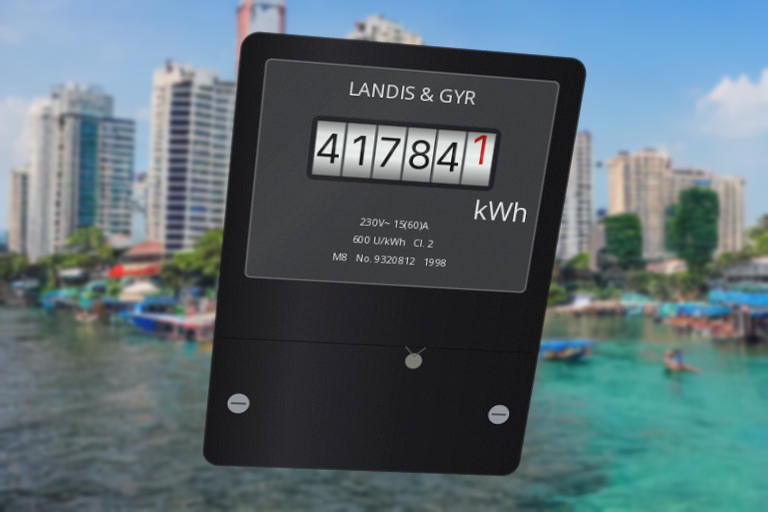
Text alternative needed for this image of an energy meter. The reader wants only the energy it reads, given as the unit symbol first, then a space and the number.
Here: kWh 41784.1
